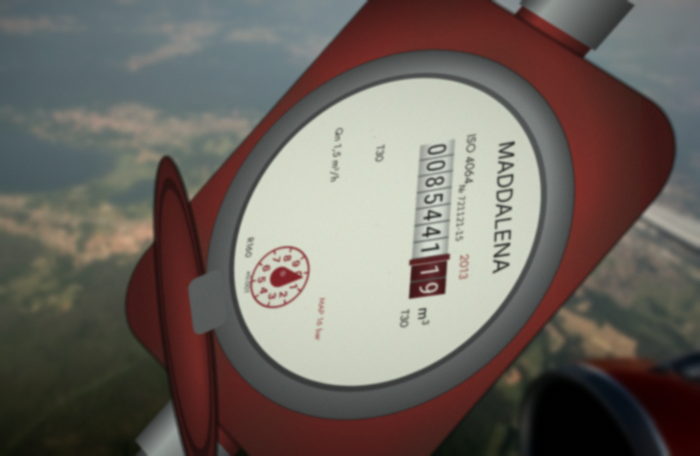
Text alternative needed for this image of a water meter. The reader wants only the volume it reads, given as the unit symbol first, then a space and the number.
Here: m³ 85441.190
